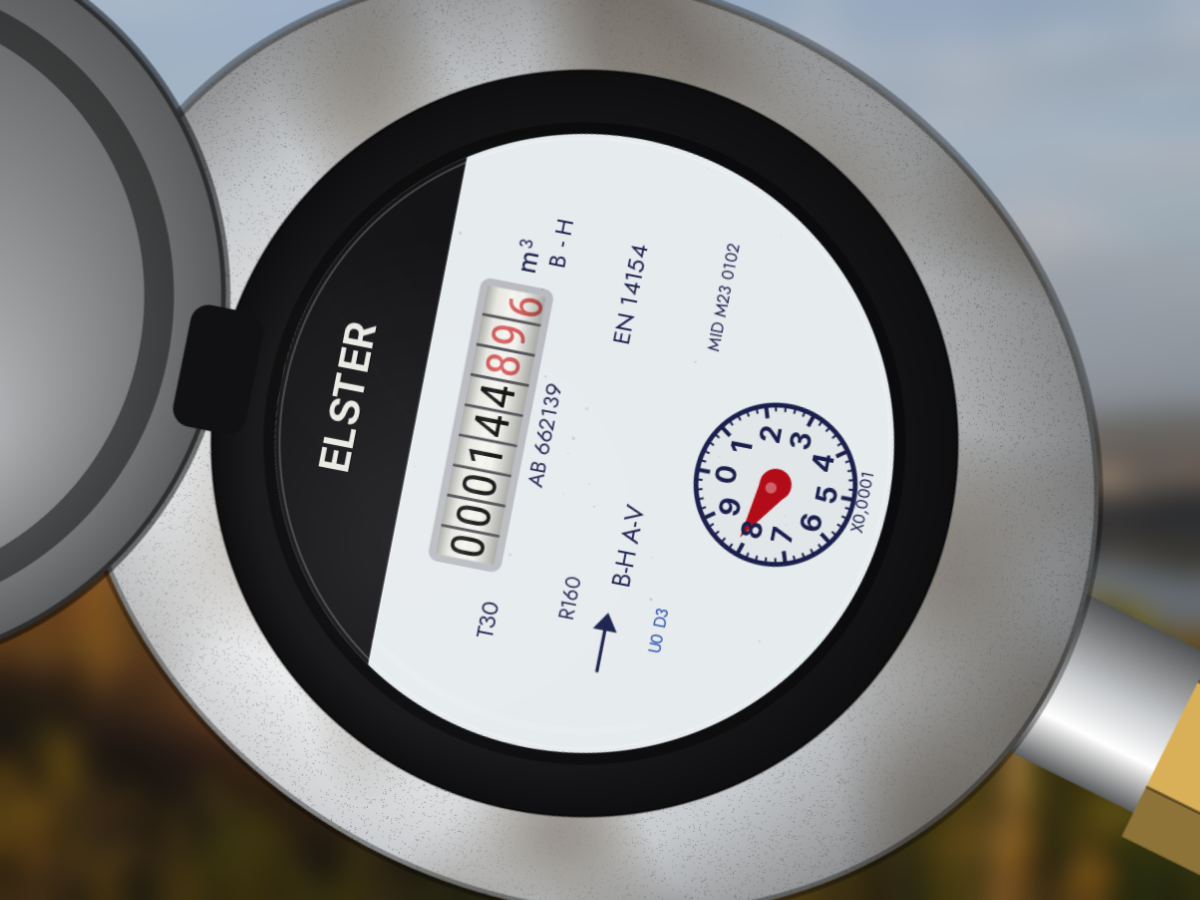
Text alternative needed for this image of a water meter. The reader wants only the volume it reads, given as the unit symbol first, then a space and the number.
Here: m³ 144.8958
